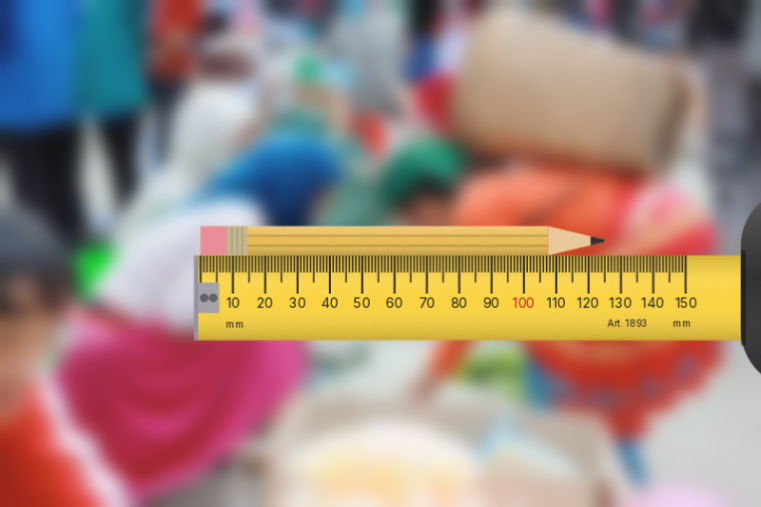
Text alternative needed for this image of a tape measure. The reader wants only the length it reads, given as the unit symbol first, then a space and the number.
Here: mm 125
